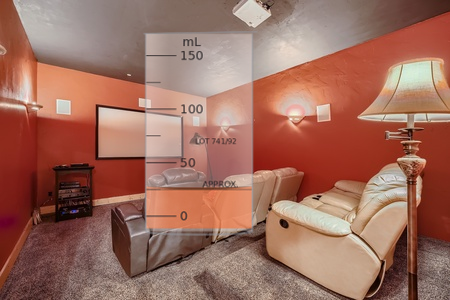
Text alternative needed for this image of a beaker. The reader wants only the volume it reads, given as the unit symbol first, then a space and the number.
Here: mL 25
